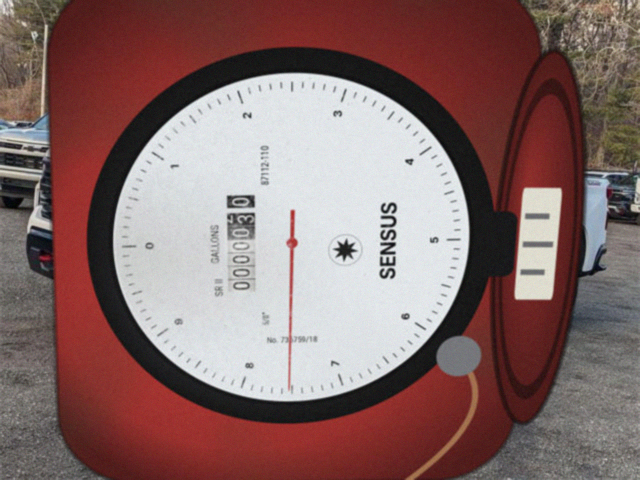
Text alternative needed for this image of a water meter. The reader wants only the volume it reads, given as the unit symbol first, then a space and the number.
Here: gal 27.5
